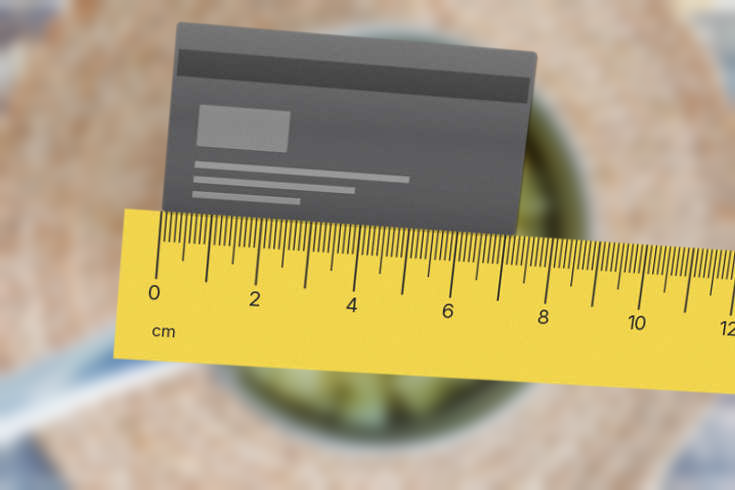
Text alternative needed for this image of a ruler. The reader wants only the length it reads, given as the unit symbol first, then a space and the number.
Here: cm 7.2
